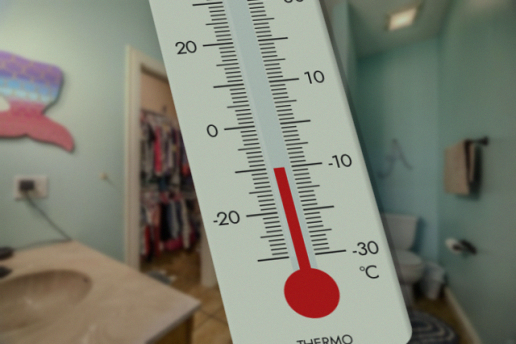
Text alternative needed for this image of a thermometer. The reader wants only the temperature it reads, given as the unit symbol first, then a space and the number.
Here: °C -10
